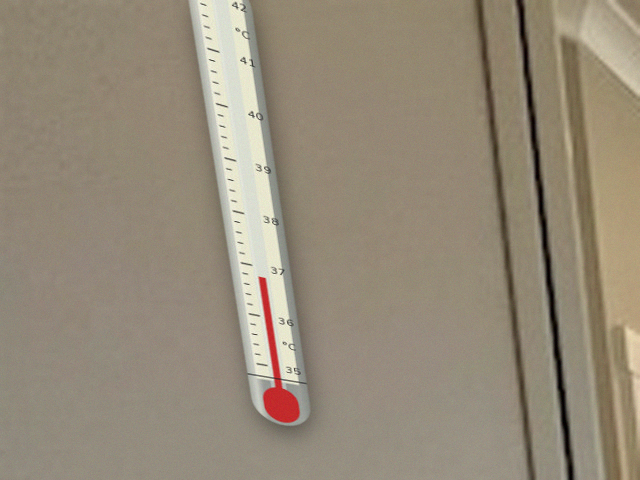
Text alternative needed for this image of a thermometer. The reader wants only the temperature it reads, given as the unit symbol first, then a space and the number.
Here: °C 36.8
